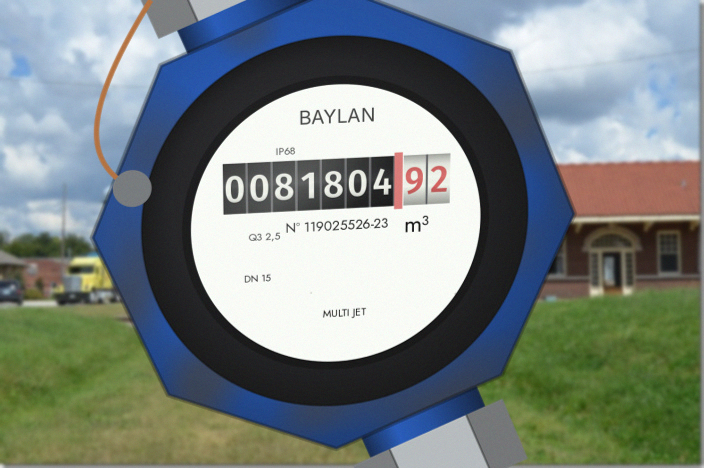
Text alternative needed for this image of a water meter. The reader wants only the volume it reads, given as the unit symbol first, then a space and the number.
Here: m³ 81804.92
